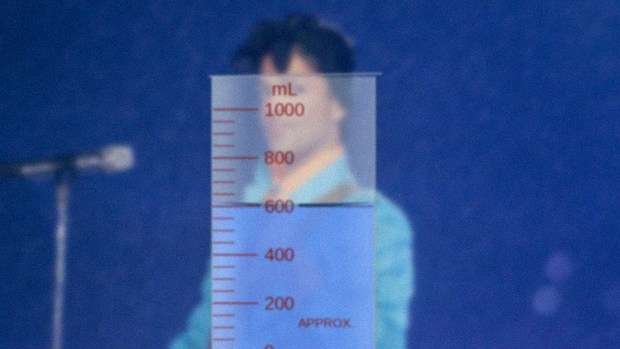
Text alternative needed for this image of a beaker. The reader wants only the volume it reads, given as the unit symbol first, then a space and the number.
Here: mL 600
